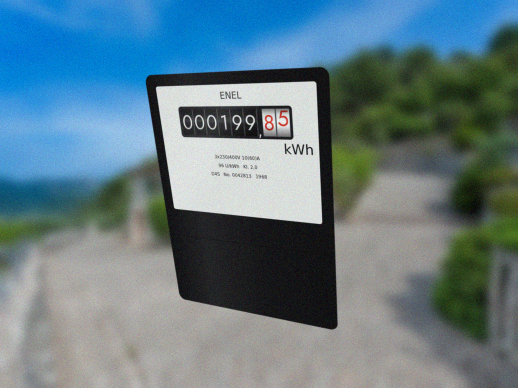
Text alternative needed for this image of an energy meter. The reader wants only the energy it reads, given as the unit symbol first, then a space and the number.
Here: kWh 199.85
